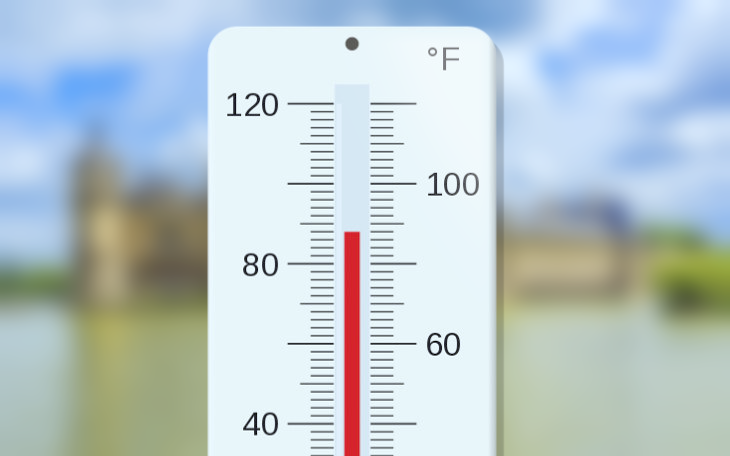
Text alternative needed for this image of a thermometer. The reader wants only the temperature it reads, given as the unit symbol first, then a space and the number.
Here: °F 88
